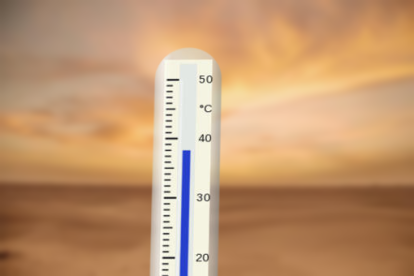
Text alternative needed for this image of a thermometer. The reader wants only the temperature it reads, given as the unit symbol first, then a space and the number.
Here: °C 38
